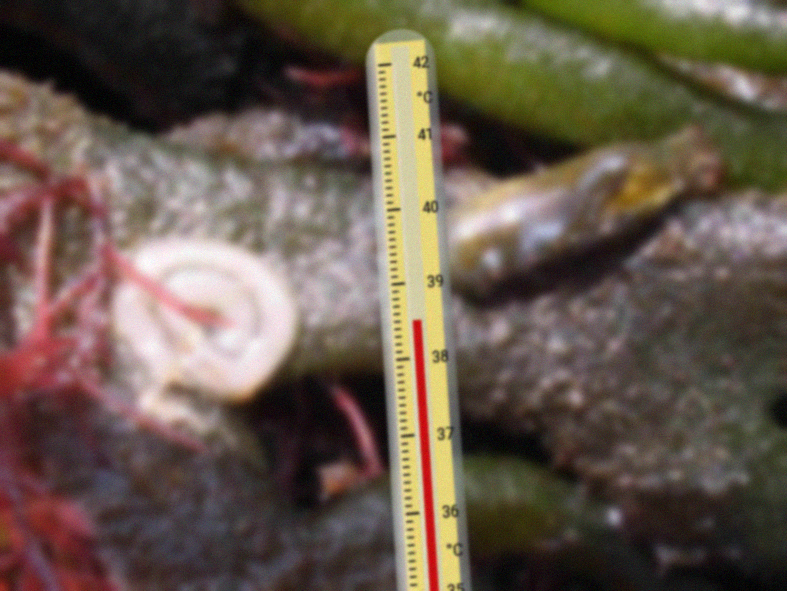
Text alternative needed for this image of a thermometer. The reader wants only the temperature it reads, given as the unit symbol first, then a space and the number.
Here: °C 38.5
